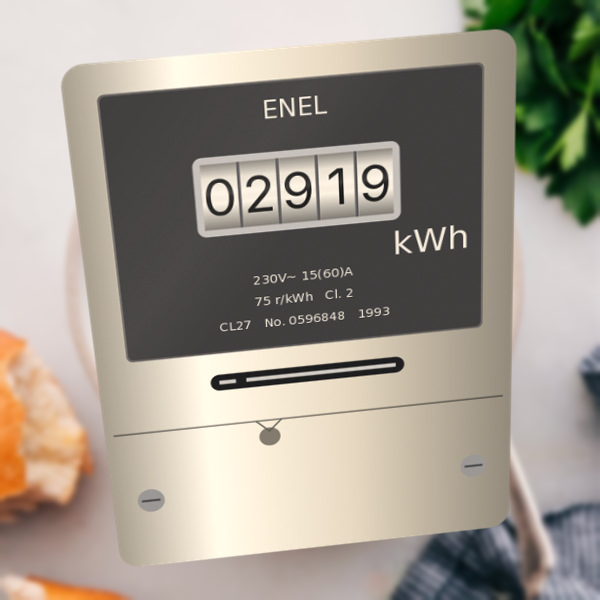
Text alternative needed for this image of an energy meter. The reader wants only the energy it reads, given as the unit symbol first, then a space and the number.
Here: kWh 2919
